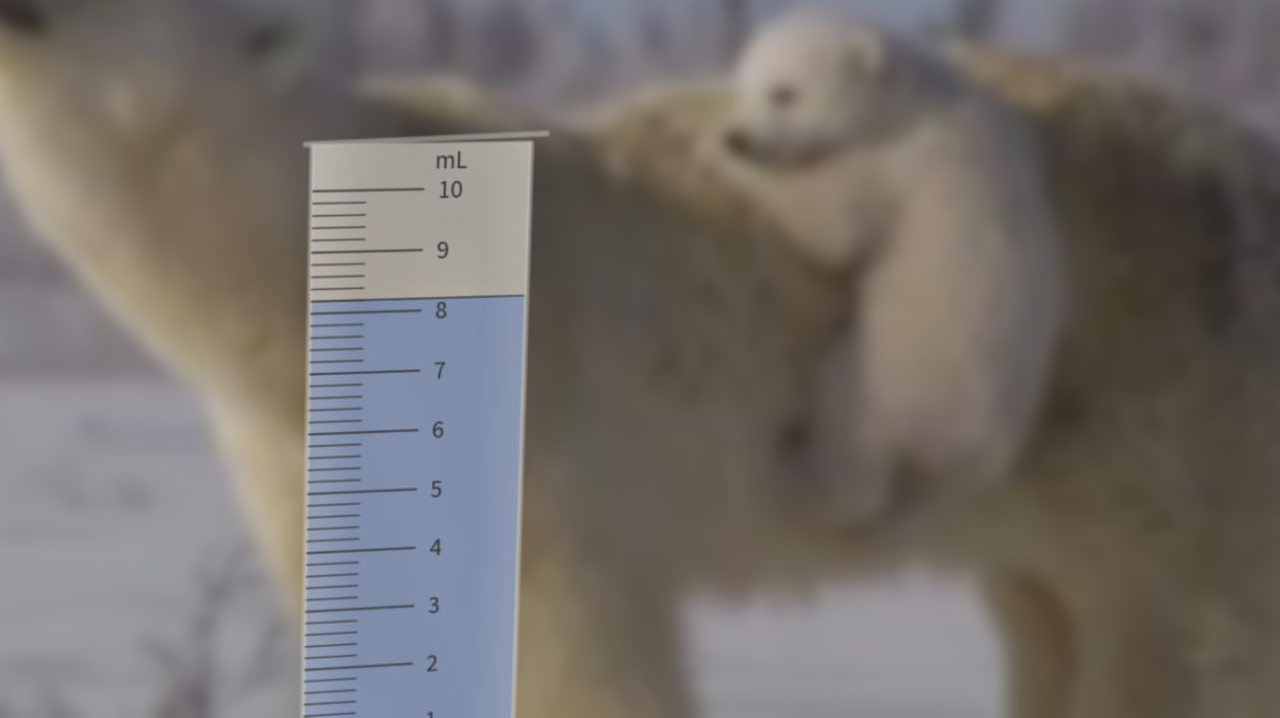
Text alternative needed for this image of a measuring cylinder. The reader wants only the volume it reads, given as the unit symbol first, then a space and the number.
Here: mL 8.2
